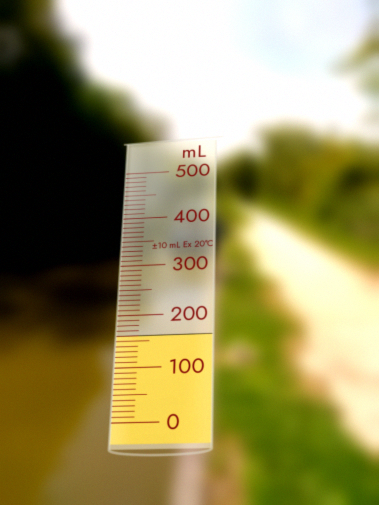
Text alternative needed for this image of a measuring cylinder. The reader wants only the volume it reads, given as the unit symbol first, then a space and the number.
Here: mL 160
